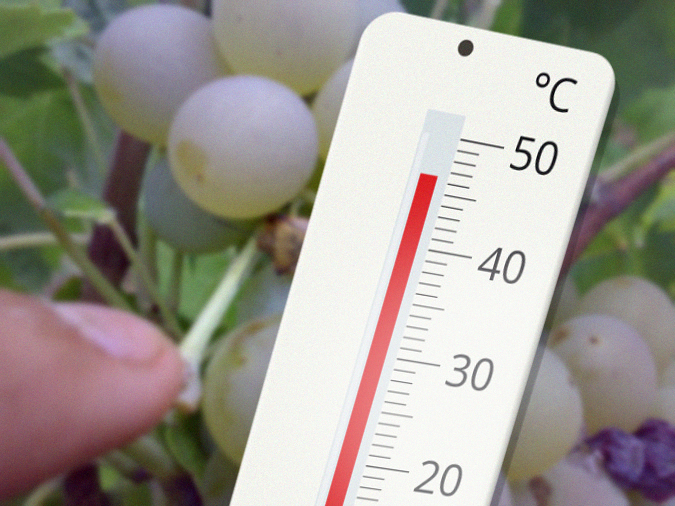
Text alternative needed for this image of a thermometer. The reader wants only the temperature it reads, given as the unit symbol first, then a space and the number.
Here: °C 46.5
